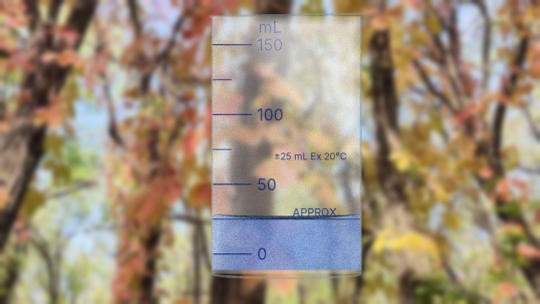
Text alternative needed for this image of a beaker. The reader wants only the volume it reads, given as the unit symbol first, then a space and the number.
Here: mL 25
